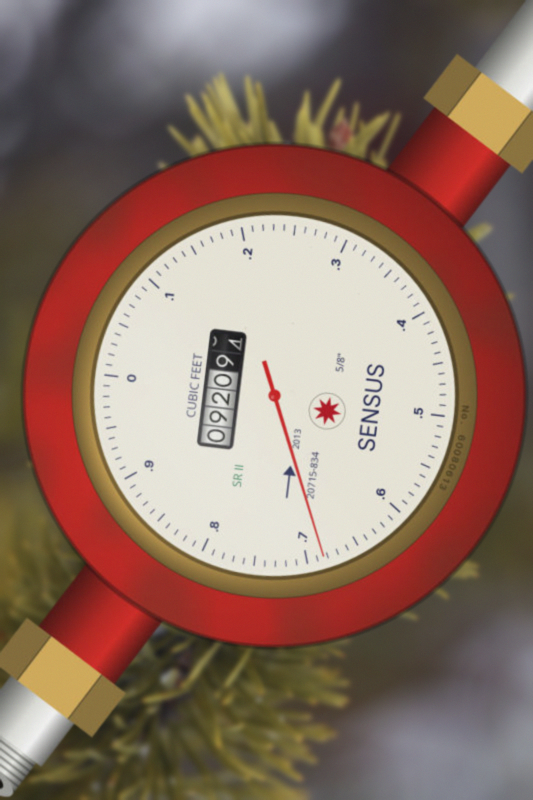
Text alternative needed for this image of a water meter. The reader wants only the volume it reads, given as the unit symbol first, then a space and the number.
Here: ft³ 92093.68
